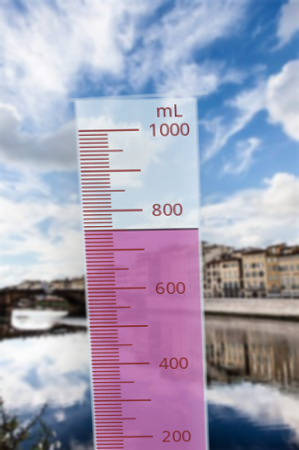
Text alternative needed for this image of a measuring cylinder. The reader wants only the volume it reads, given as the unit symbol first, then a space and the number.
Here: mL 750
